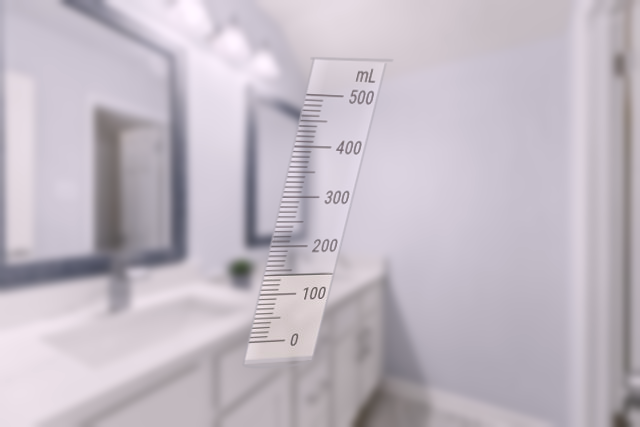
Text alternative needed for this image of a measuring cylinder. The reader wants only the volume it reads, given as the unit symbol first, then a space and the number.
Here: mL 140
